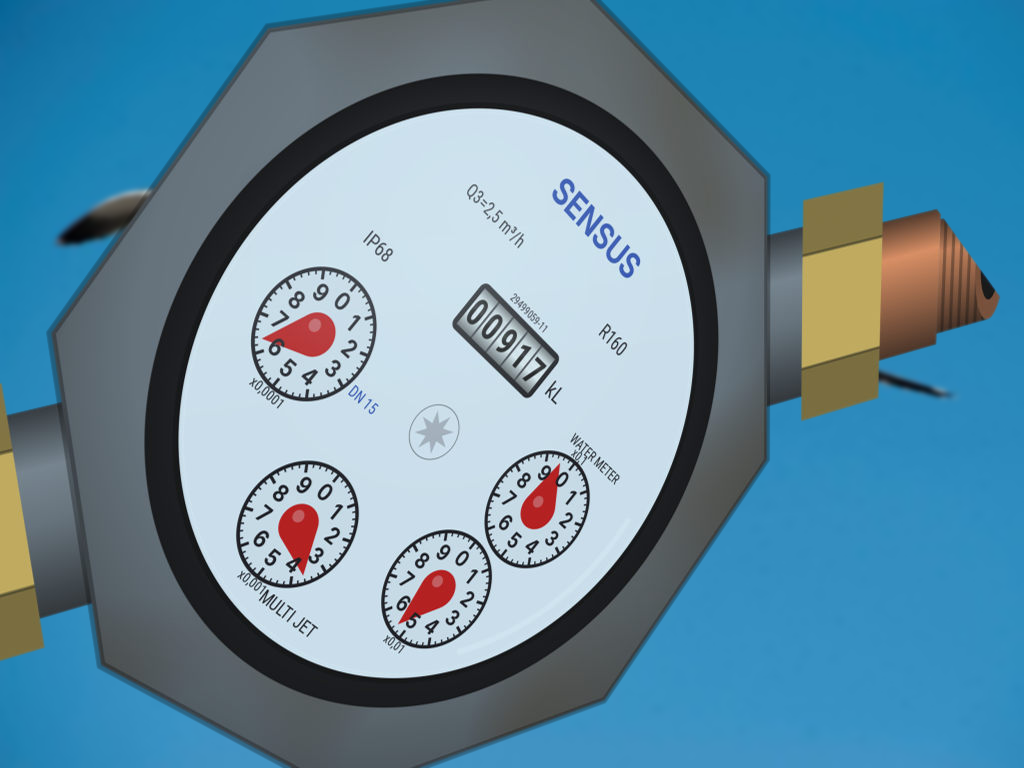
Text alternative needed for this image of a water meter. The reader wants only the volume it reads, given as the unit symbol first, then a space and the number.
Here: kL 916.9536
